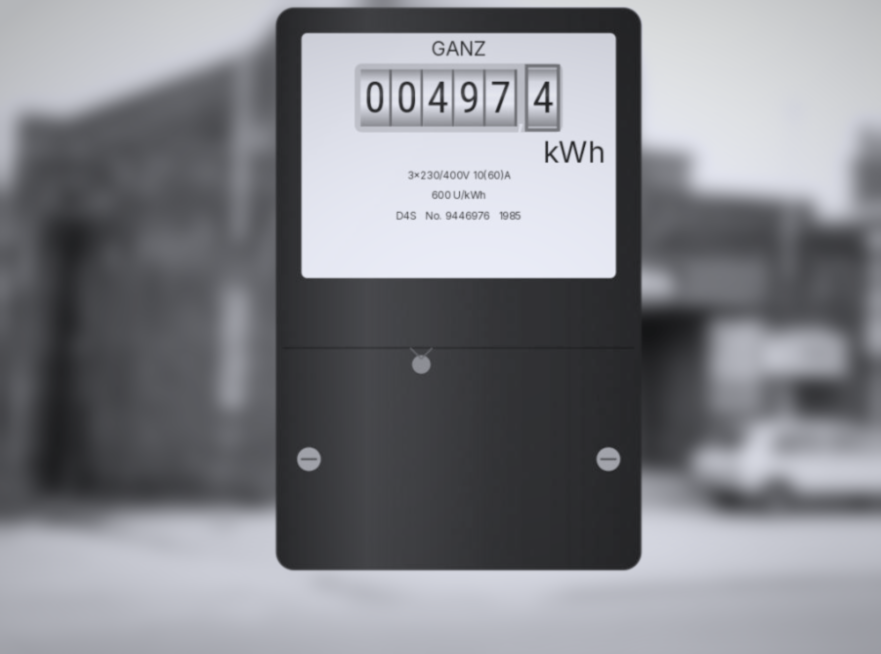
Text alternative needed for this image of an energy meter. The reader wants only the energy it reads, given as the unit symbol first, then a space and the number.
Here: kWh 497.4
